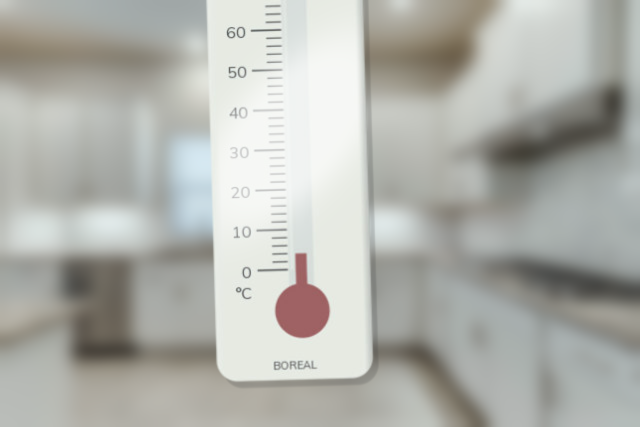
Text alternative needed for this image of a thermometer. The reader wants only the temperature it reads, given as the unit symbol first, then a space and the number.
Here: °C 4
